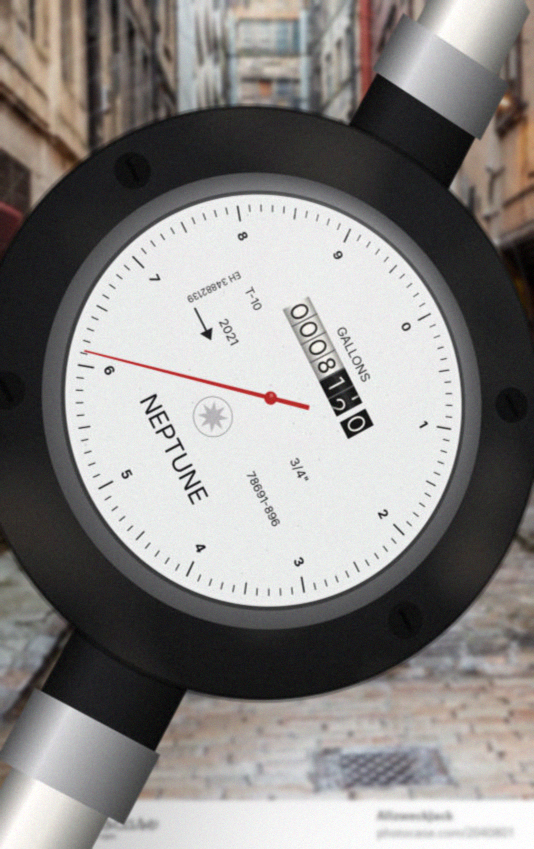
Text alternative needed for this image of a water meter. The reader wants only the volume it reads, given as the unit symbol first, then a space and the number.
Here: gal 8116.1
